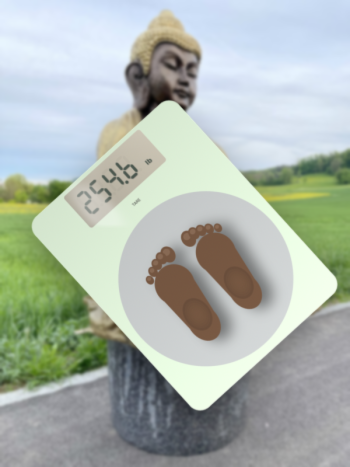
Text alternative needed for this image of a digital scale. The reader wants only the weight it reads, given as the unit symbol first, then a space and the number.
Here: lb 254.6
